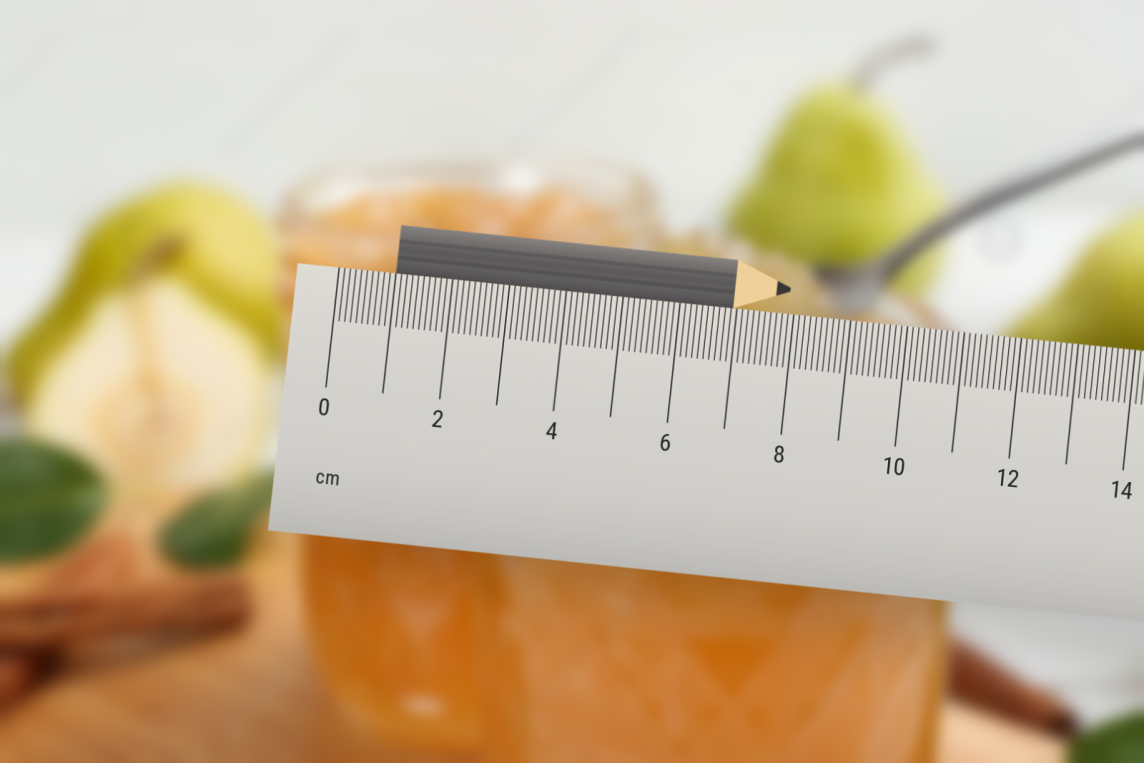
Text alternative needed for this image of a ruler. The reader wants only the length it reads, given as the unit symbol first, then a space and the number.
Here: cm 6.9
